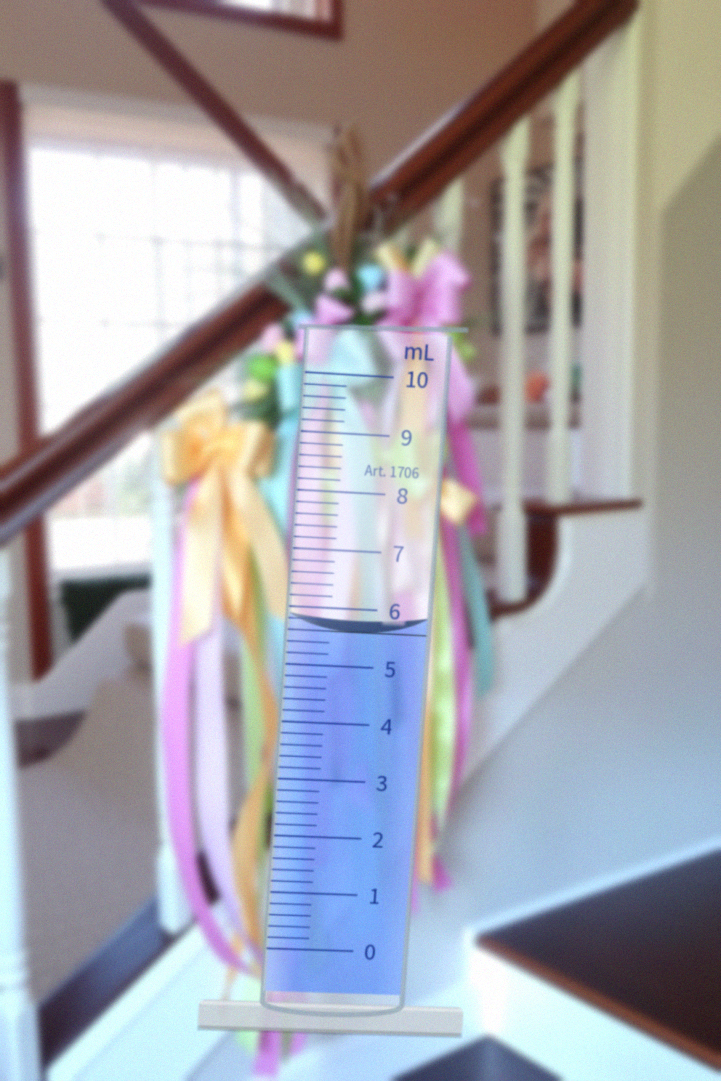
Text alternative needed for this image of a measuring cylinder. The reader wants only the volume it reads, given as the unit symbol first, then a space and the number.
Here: mL 5.6
